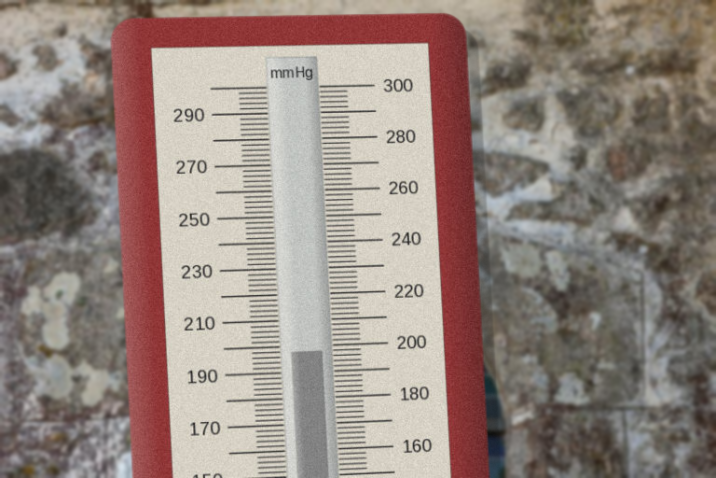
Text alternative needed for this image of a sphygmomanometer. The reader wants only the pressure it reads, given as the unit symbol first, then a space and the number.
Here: mmHg 198
